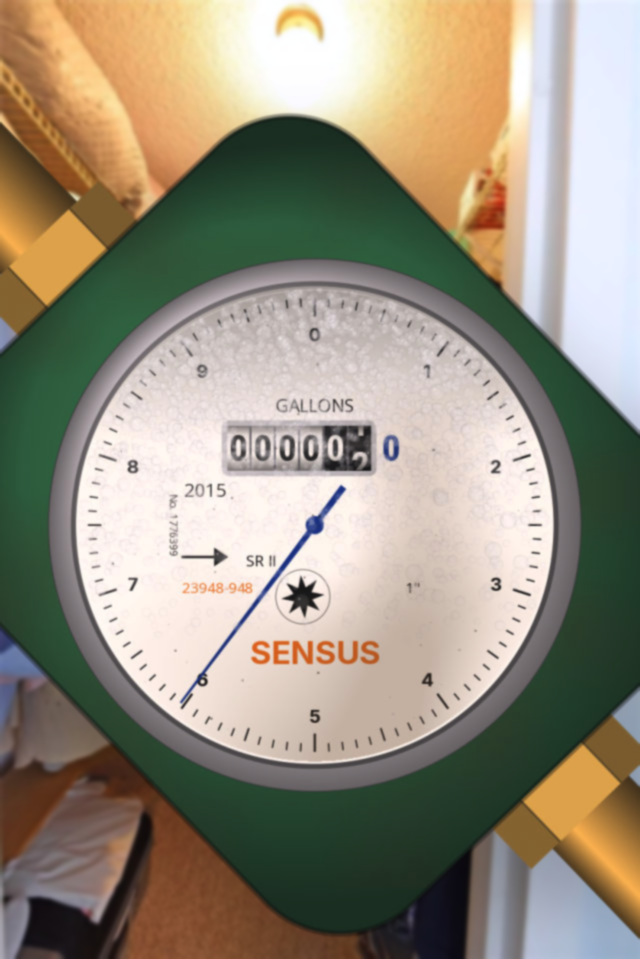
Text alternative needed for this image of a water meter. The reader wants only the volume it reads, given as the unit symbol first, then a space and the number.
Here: gal 16.0
